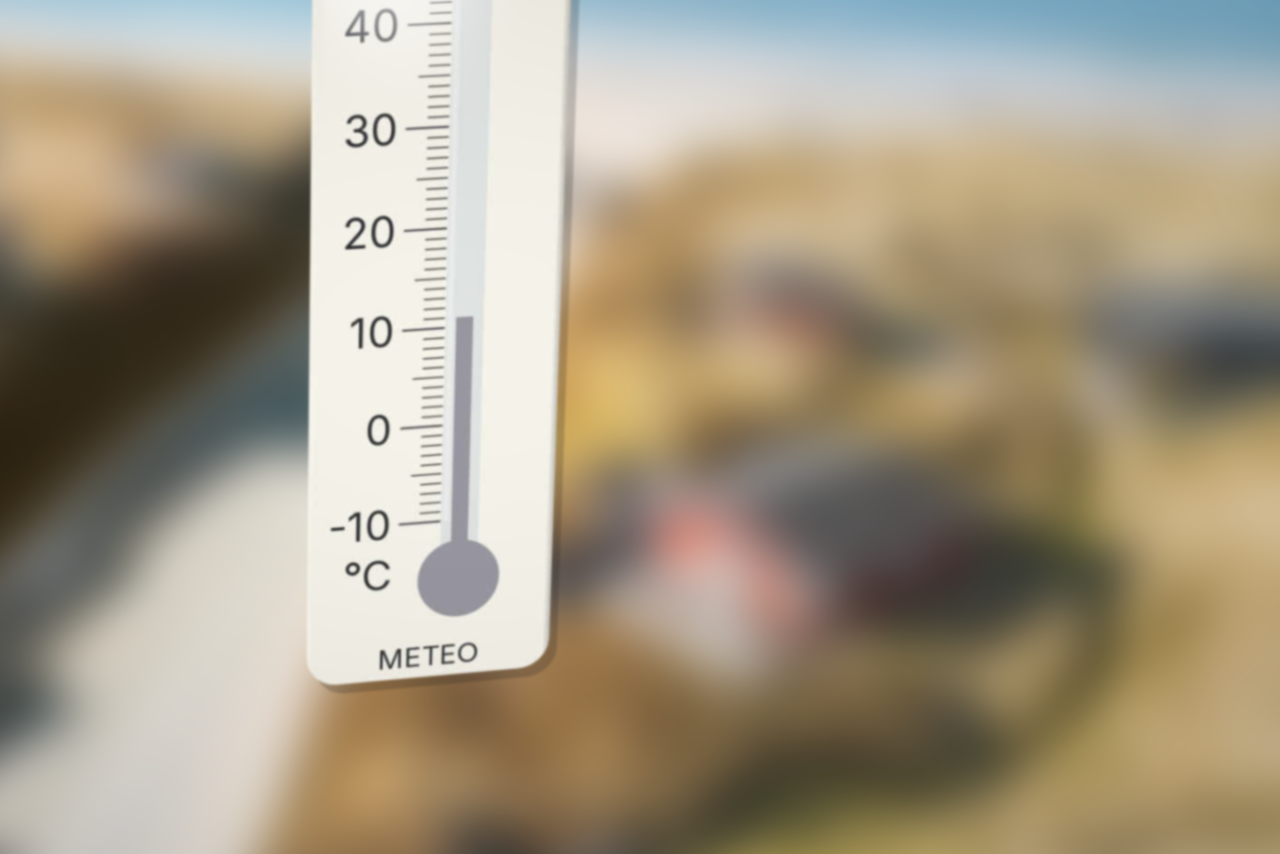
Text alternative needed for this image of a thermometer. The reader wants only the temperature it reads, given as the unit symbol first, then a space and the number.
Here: °C 11
